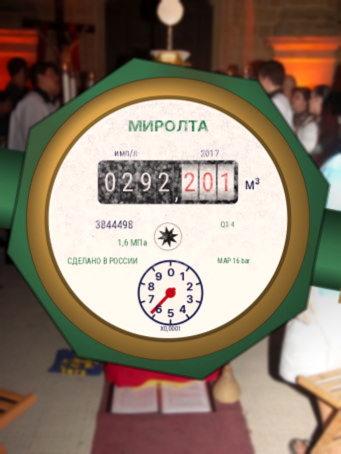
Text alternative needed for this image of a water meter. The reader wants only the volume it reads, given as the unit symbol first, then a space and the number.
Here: m³ 292.2016
